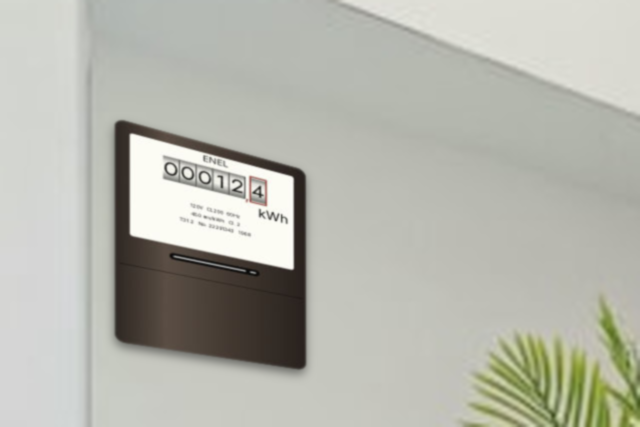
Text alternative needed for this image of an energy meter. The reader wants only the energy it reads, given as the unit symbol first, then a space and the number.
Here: kWh 12.4
